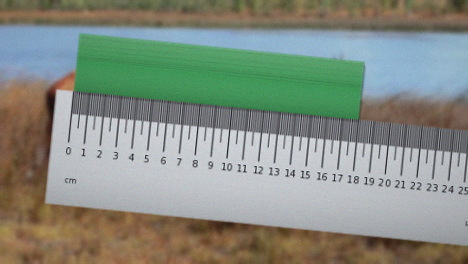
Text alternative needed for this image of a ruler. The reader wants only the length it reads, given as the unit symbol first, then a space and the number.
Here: cm 18
